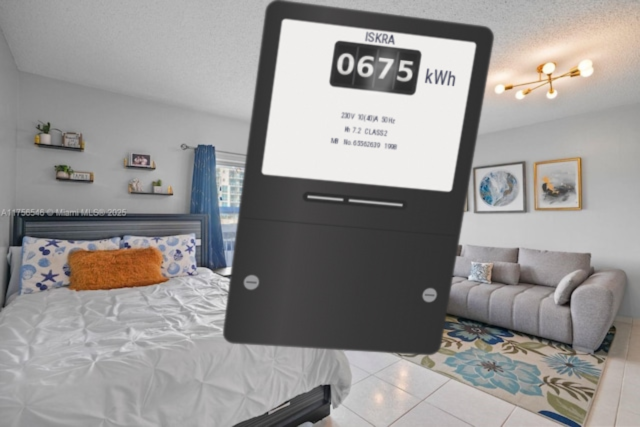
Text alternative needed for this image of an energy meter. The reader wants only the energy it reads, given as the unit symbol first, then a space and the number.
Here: kWh 675
